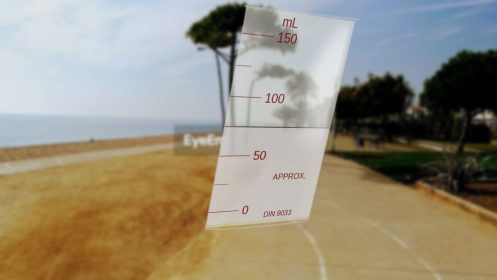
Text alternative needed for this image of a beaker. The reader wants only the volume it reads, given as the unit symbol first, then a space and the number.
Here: mL 75
